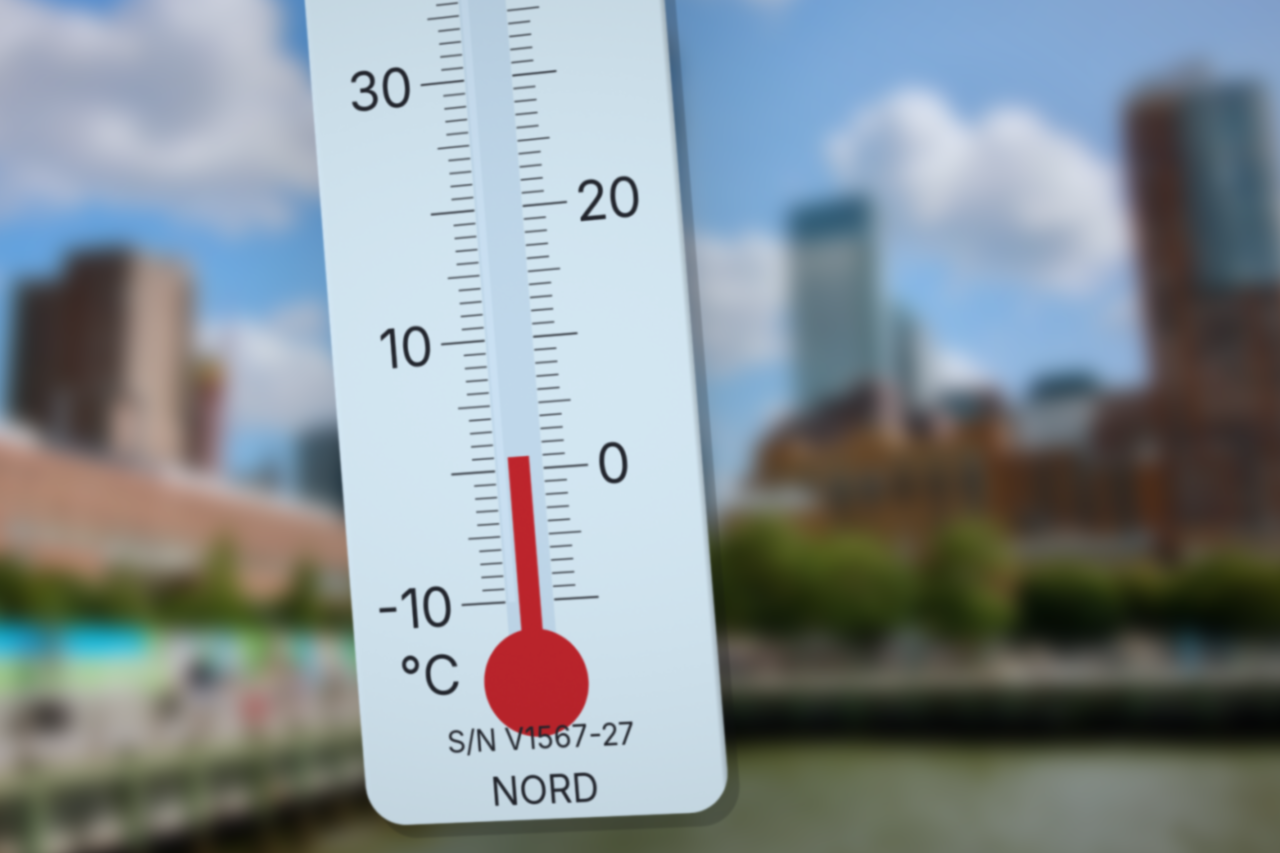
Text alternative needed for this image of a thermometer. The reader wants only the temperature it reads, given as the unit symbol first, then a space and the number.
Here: °C 1
